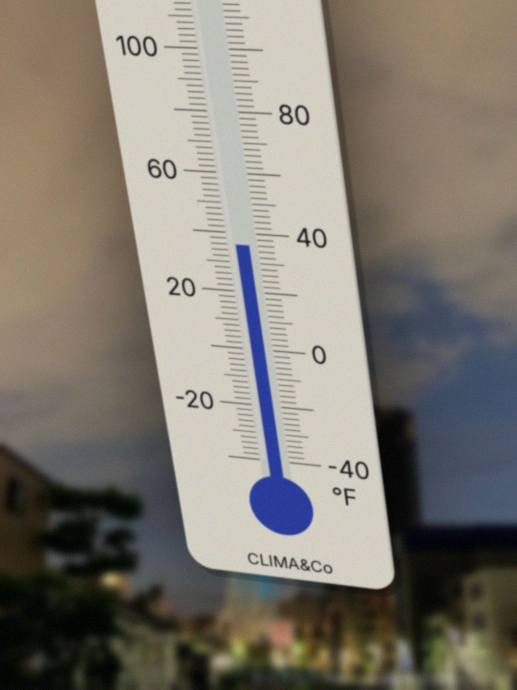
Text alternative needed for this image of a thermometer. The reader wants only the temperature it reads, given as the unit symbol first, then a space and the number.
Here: °F 36
